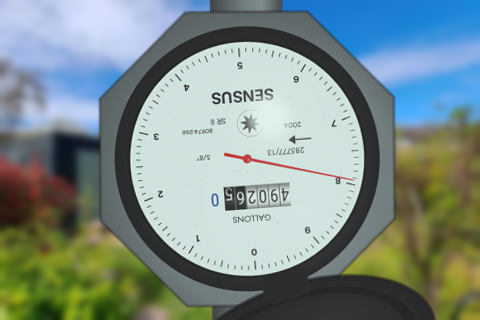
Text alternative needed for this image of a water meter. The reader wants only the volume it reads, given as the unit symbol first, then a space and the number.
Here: gal 4902647.9
